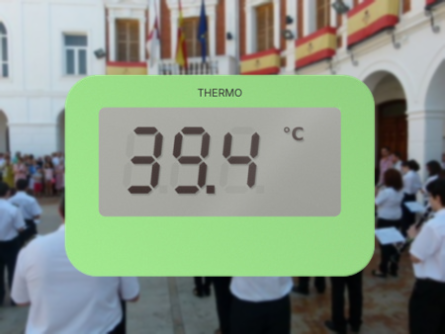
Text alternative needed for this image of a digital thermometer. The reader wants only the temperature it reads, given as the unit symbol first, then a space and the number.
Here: °C 39.4
